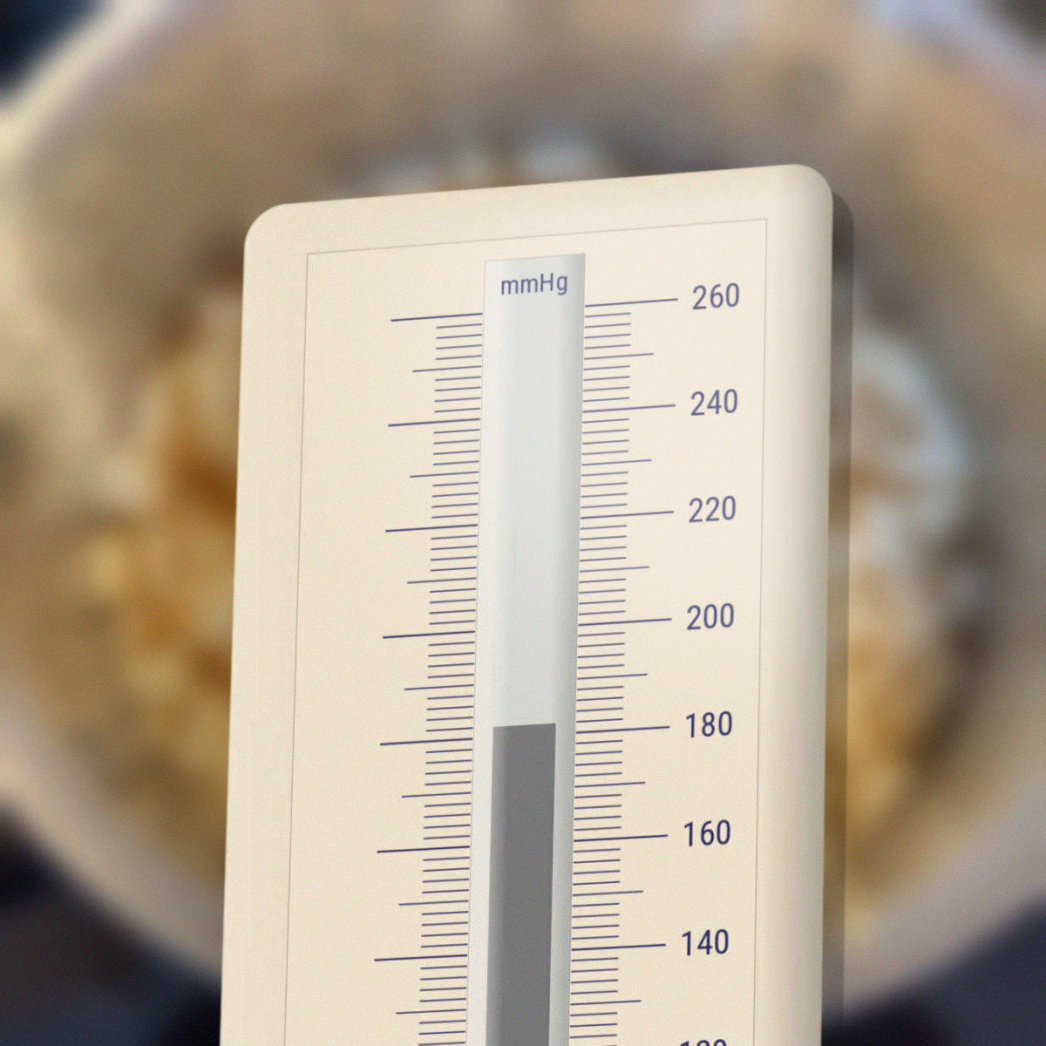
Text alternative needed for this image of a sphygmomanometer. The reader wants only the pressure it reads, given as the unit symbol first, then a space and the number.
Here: mmHg 182
